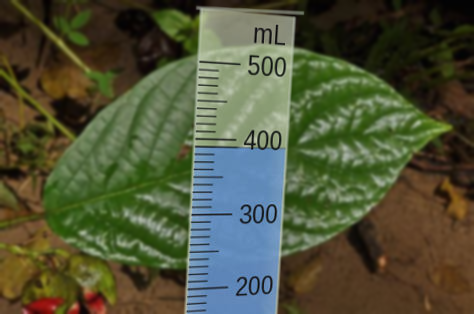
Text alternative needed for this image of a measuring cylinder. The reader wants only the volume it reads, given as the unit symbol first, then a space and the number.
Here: mL 390
